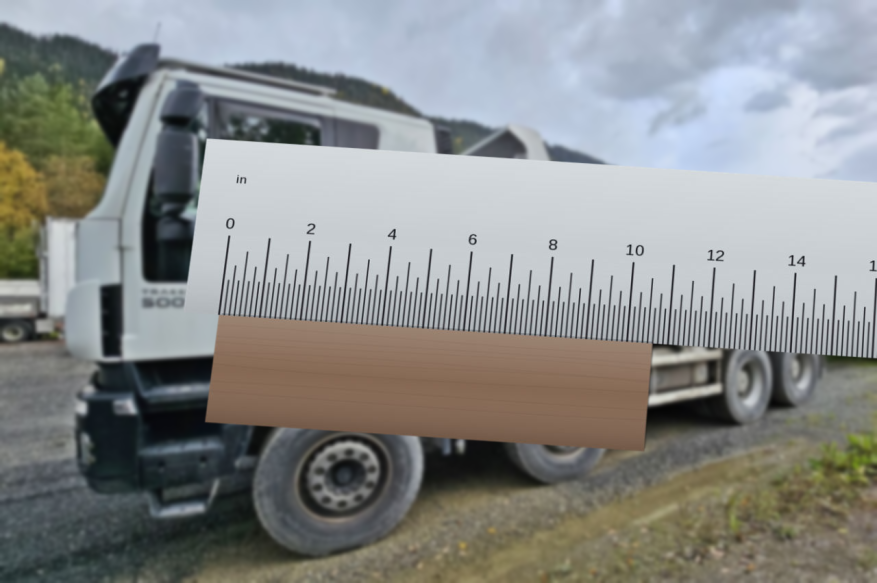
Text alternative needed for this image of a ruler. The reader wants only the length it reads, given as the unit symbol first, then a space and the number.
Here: in 10.625
